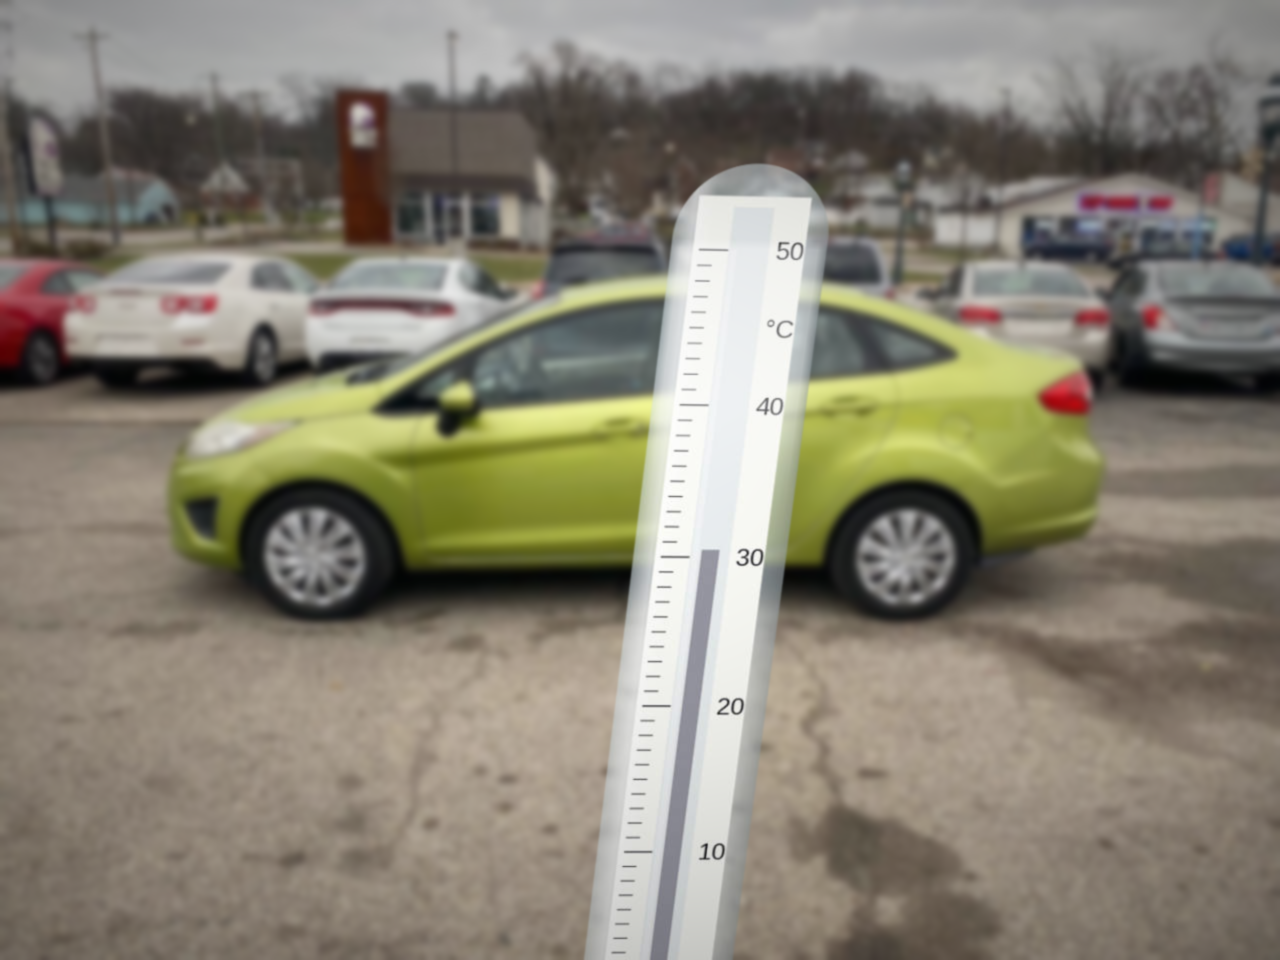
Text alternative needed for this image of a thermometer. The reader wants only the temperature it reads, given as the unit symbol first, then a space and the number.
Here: °C 30.5
